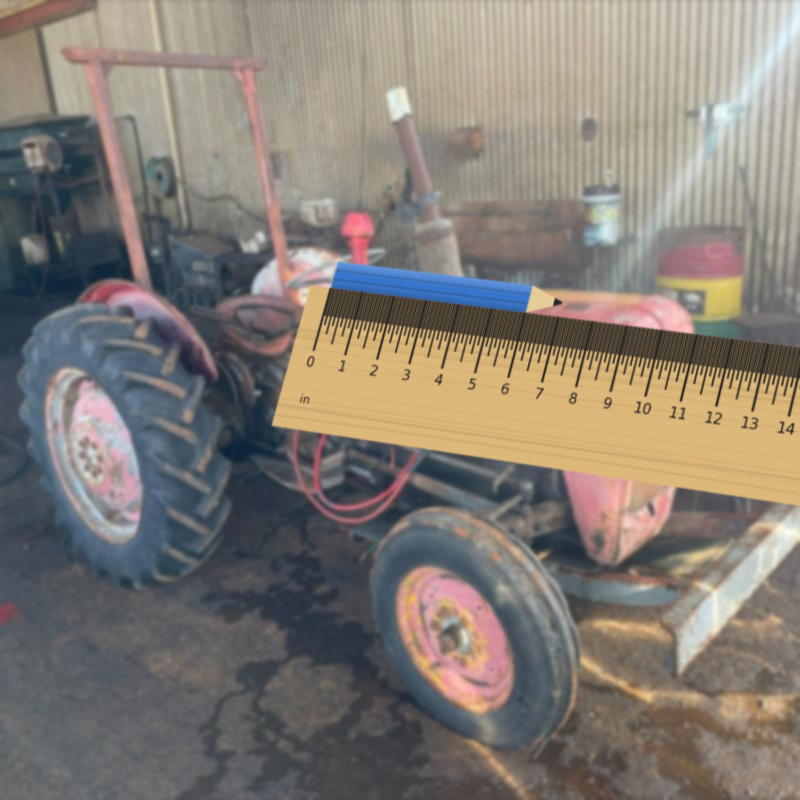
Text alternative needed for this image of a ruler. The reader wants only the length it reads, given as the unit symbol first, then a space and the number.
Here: in 7
